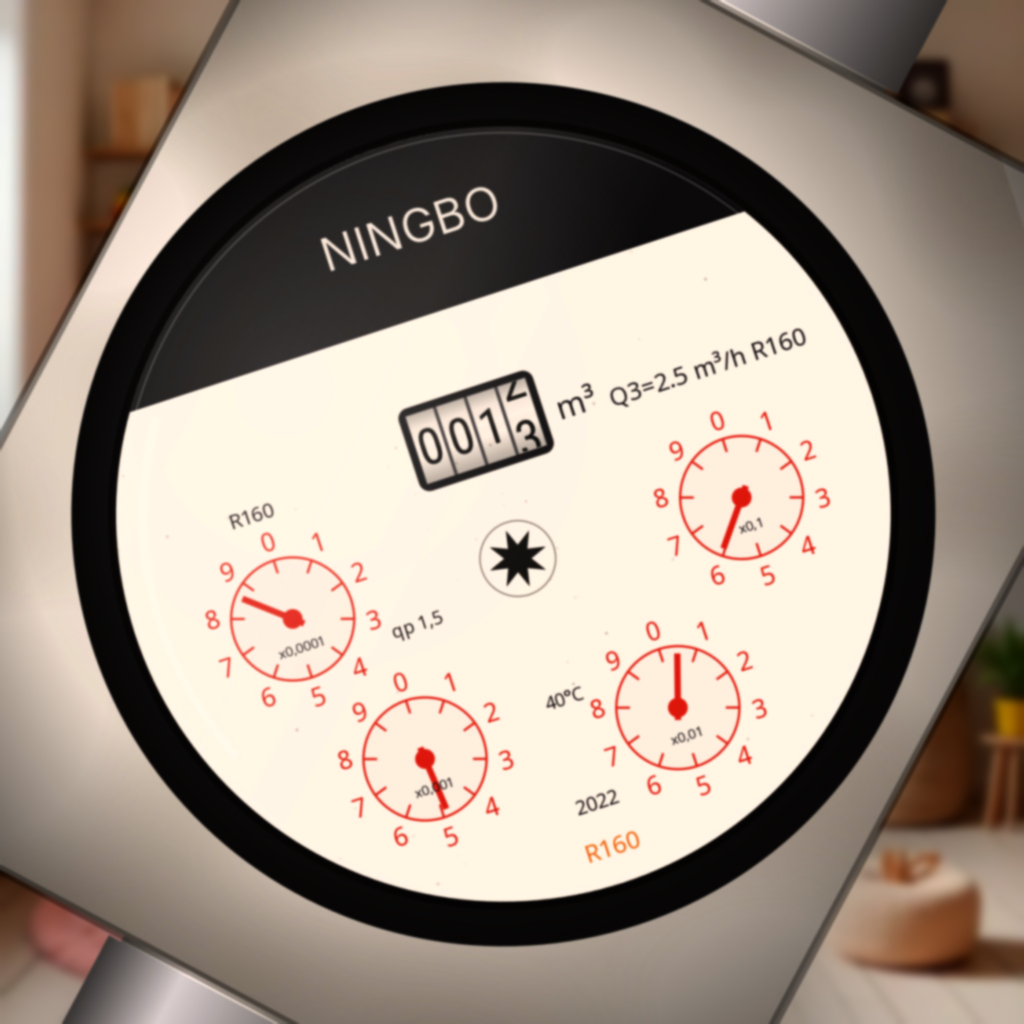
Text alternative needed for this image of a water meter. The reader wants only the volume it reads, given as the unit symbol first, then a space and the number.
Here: m³ 12.6048
